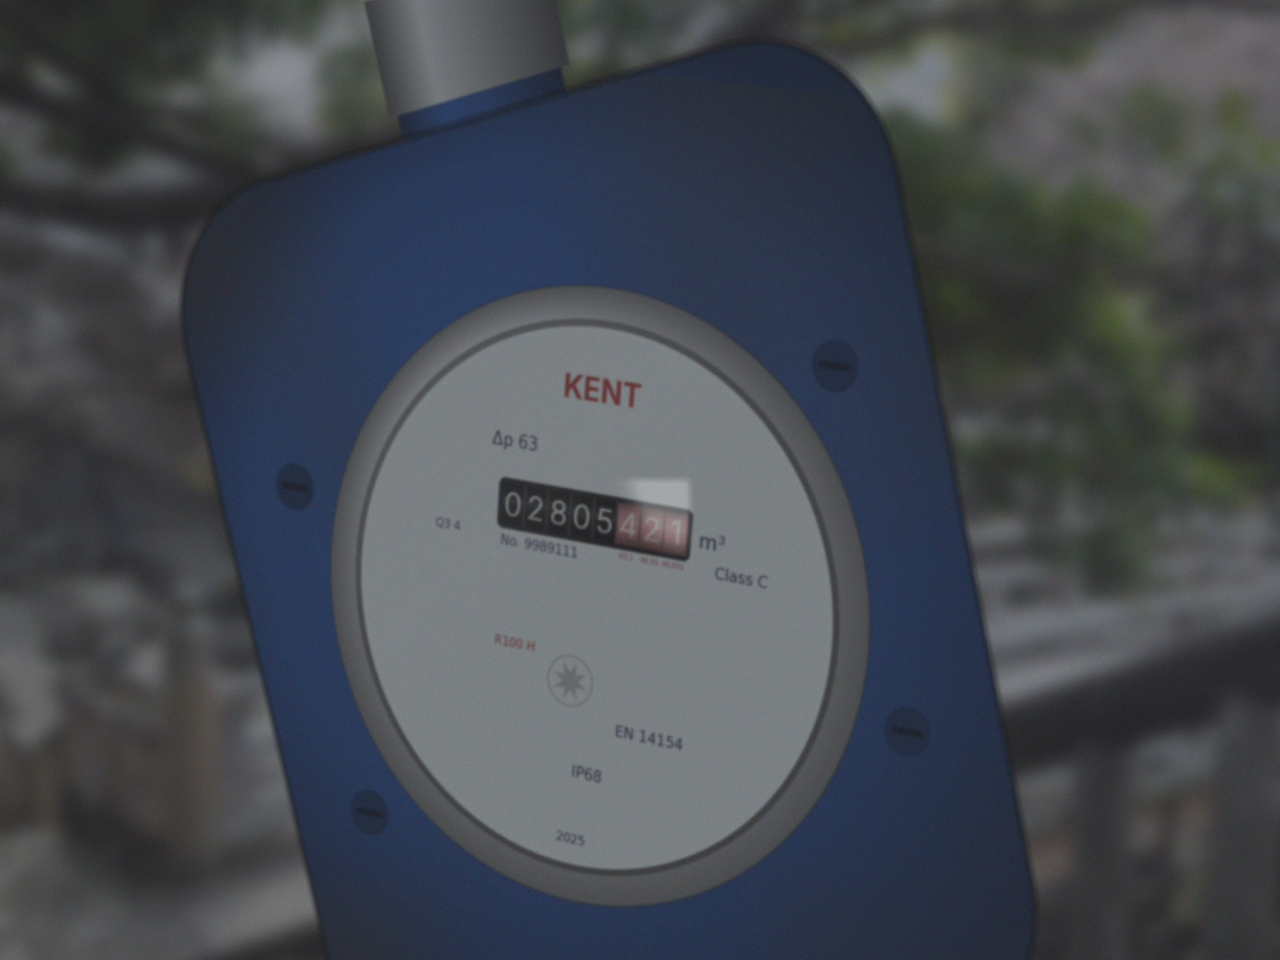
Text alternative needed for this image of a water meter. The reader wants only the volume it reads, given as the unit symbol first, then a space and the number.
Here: m³ 2805.421
